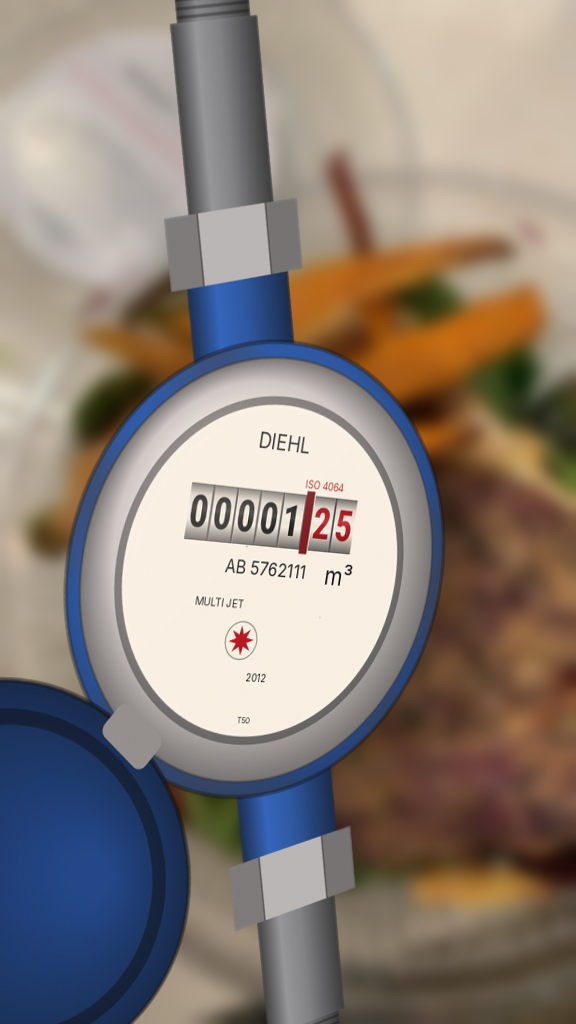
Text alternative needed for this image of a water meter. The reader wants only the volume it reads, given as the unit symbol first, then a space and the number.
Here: m³ 1.25
